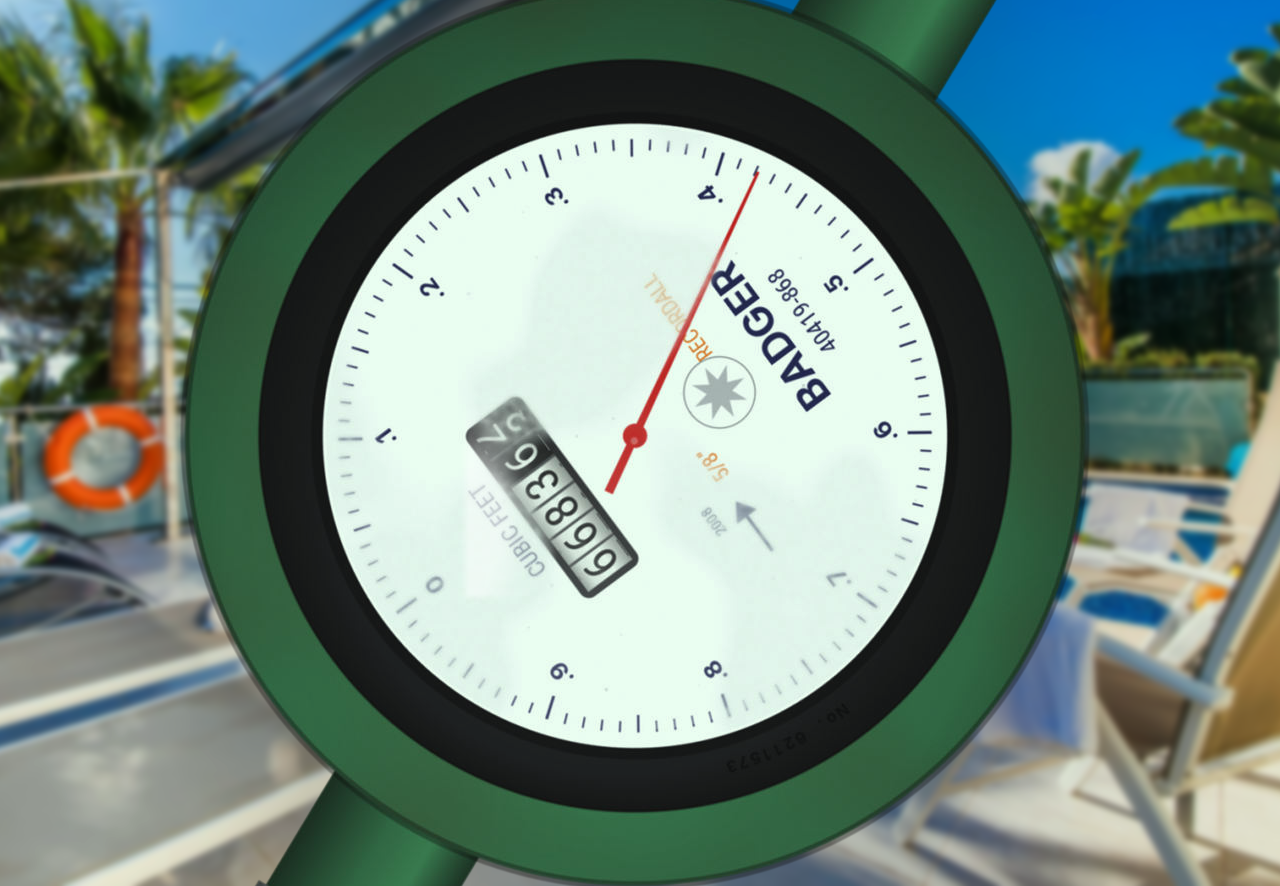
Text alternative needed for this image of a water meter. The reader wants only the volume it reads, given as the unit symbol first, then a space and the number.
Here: ft³ 668362.42
